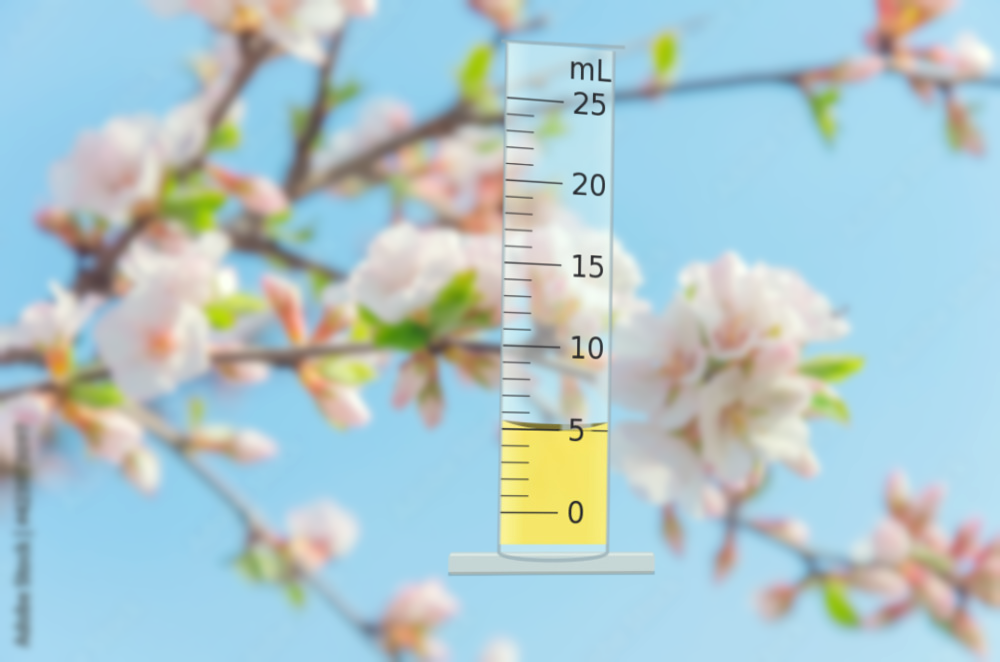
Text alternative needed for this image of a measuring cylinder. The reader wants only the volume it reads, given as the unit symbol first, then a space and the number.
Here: mL 5
